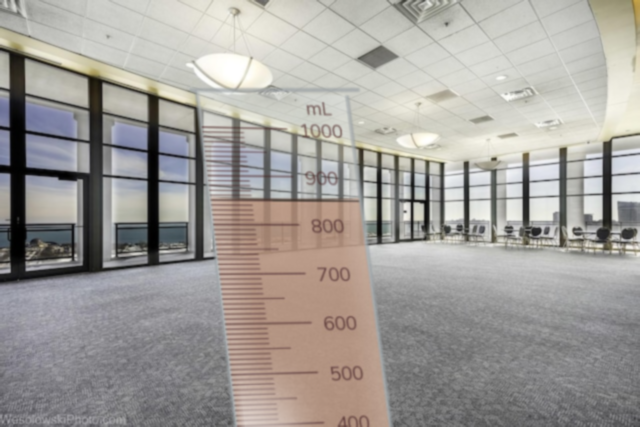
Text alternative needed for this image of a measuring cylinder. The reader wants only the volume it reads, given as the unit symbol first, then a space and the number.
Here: mL 850
